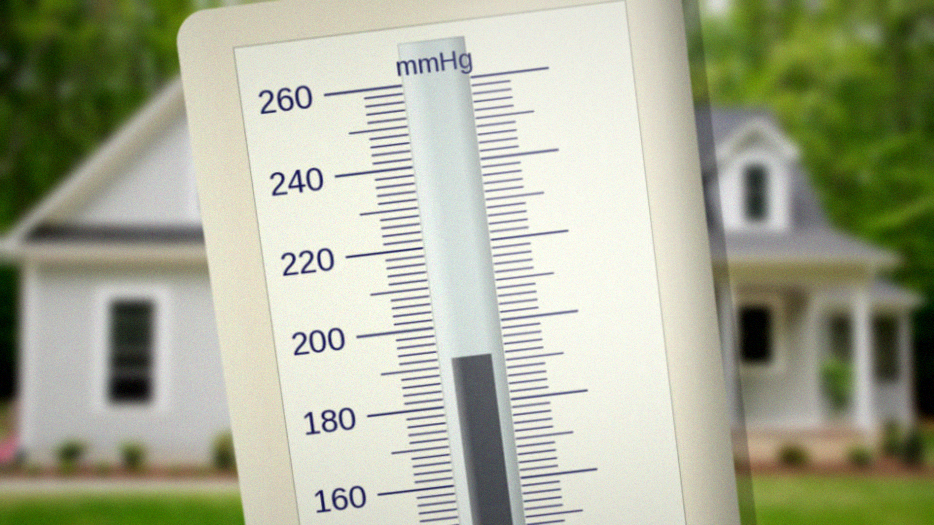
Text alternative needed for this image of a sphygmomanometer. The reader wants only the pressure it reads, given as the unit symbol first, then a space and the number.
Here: mmHg 192
